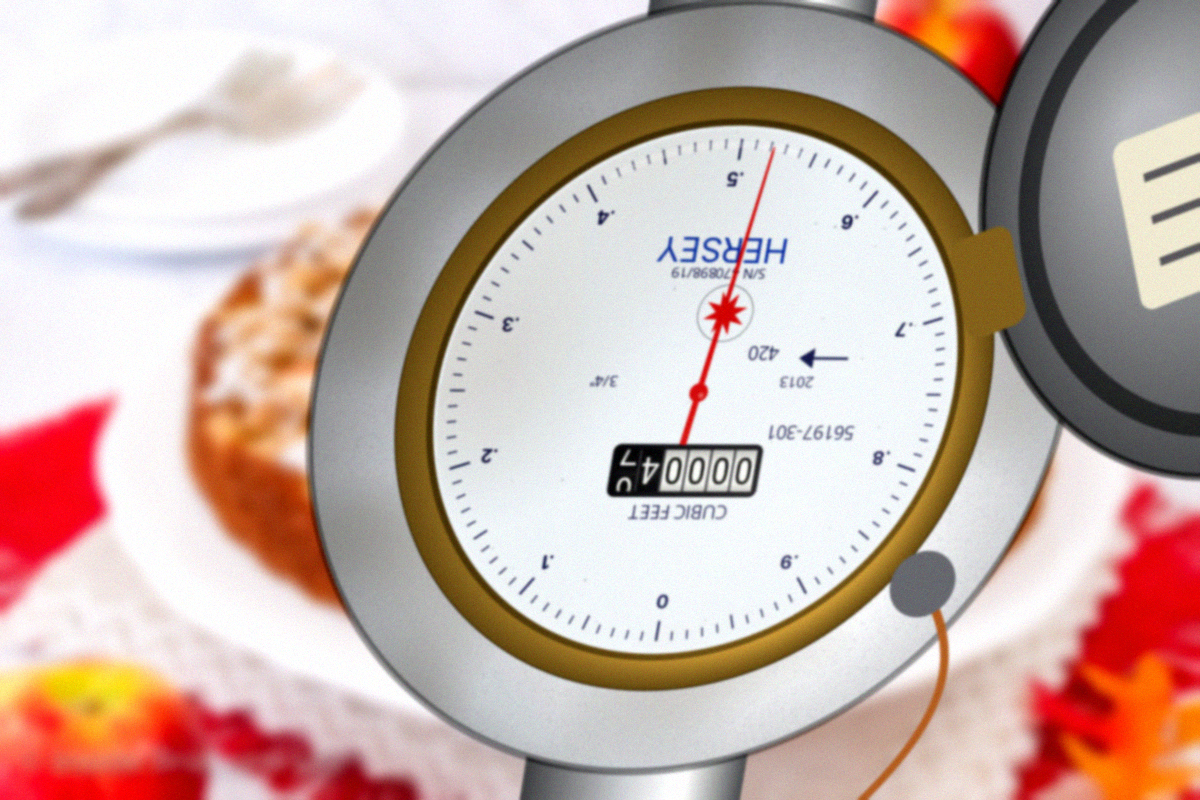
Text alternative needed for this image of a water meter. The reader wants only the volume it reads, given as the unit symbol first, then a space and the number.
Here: ft³ 46.52
